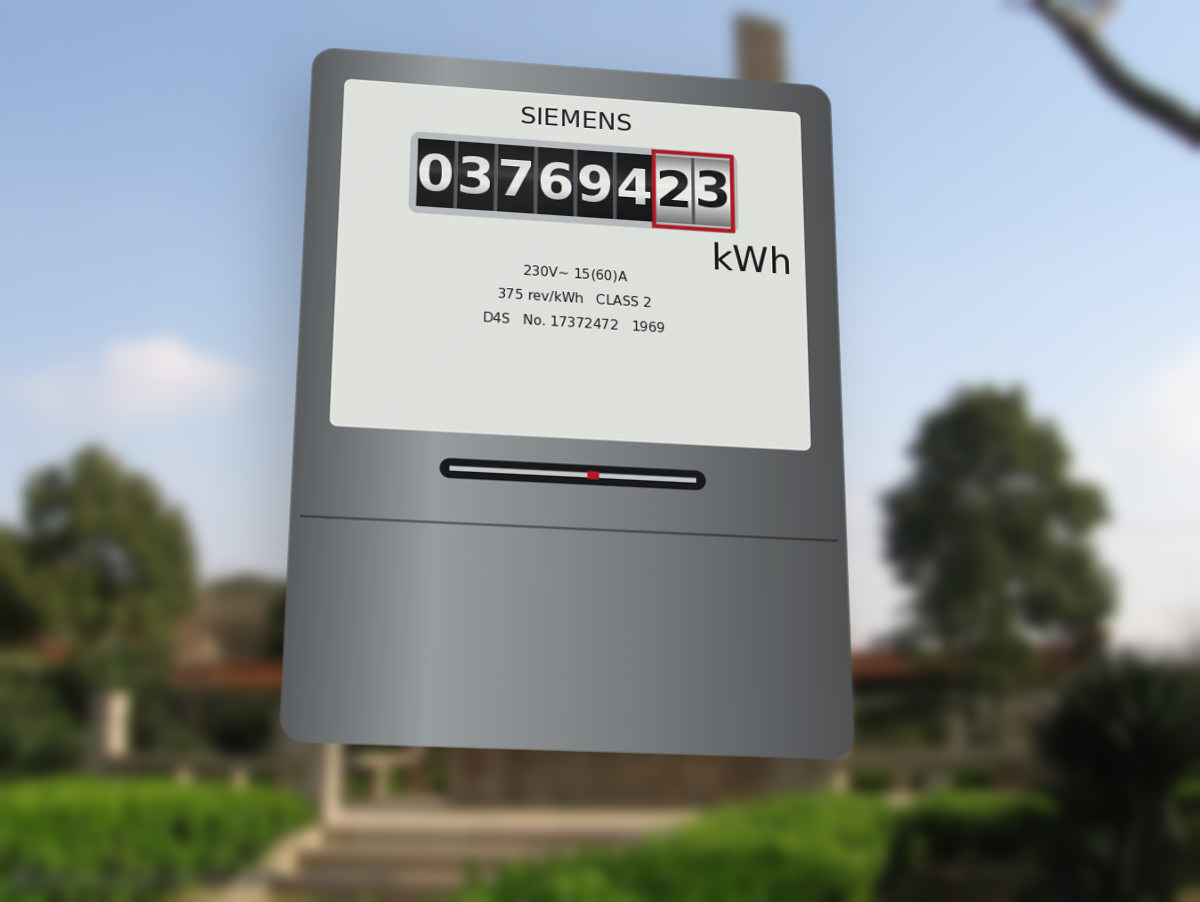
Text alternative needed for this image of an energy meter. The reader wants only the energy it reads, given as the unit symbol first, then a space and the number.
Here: kWh 37694.23
